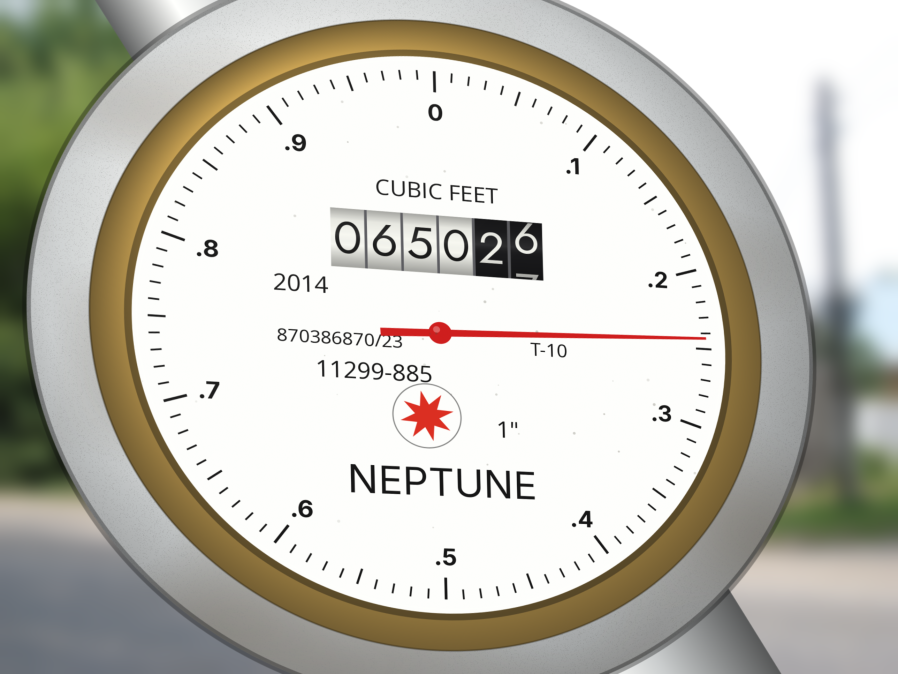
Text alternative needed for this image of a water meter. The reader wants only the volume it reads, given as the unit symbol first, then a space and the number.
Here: ft³ 65026.24
